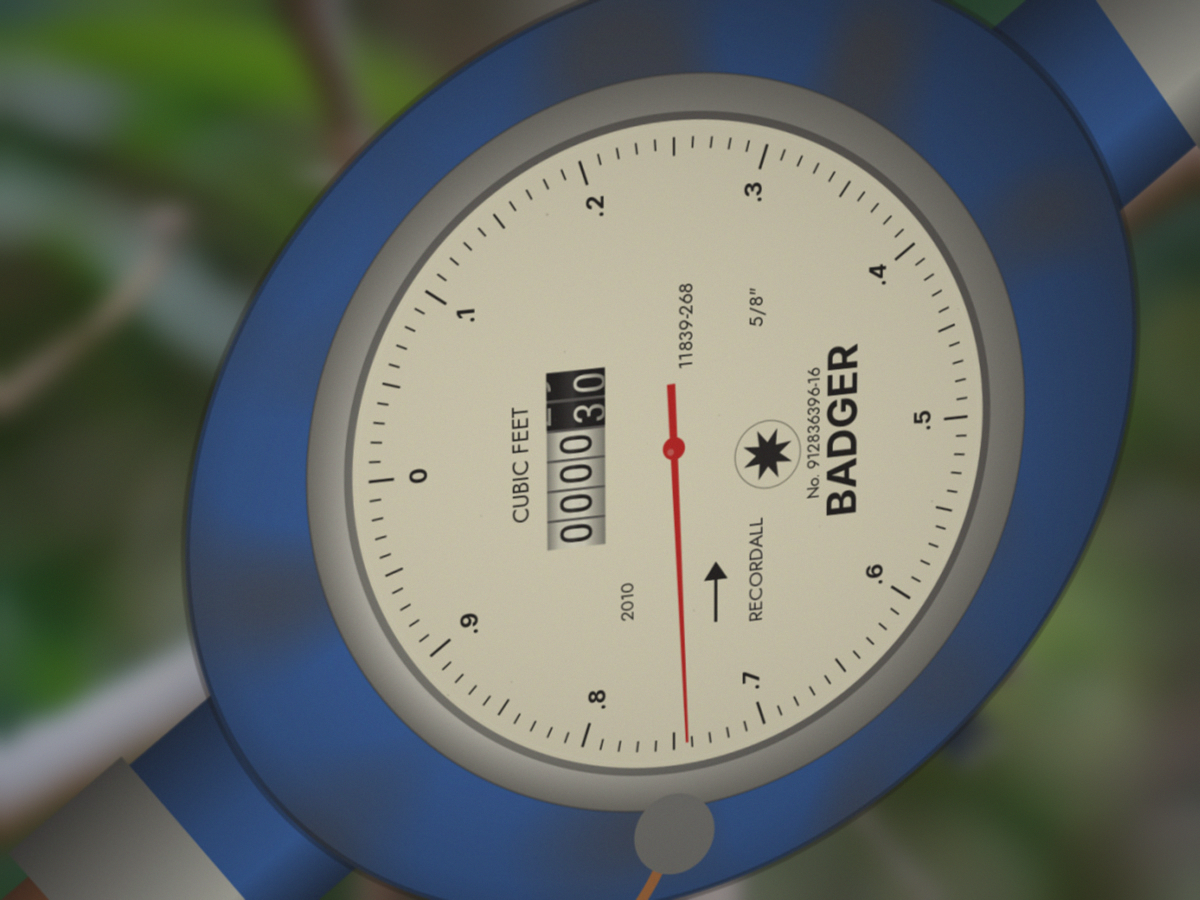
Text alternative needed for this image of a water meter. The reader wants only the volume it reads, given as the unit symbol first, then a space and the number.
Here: ft³ 29.74
